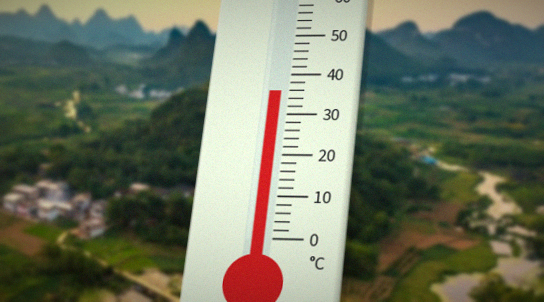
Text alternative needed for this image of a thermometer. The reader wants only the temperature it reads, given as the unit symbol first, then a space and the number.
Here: °C 36
